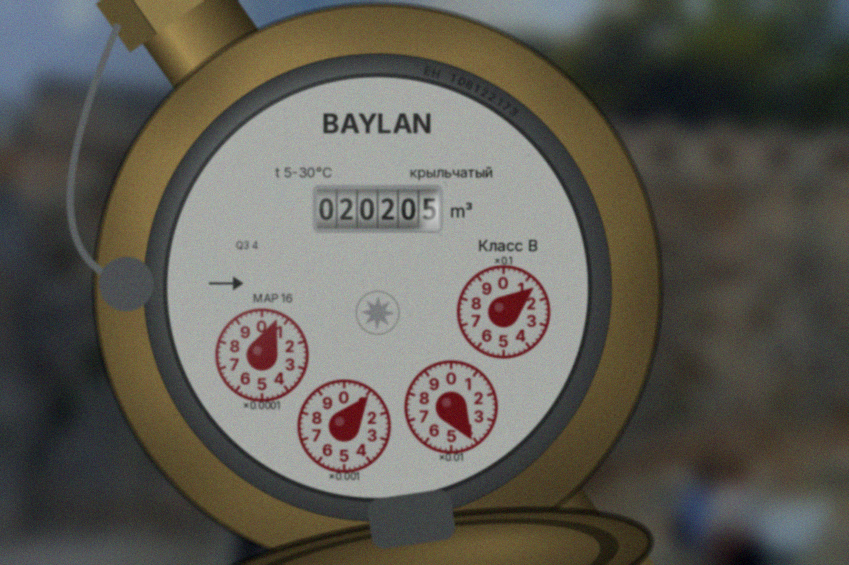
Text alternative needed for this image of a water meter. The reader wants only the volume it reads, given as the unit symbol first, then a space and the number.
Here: m³ 20205.1410
